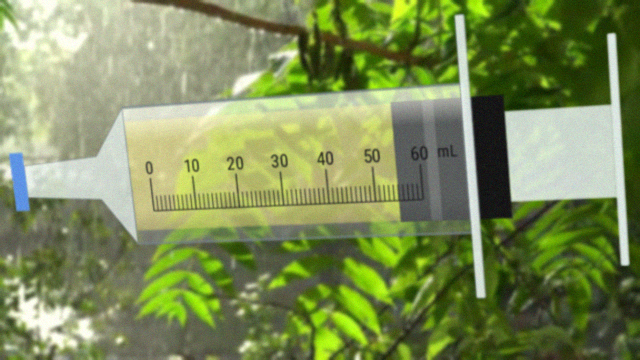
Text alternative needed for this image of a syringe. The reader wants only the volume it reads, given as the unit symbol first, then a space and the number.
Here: mL 55
